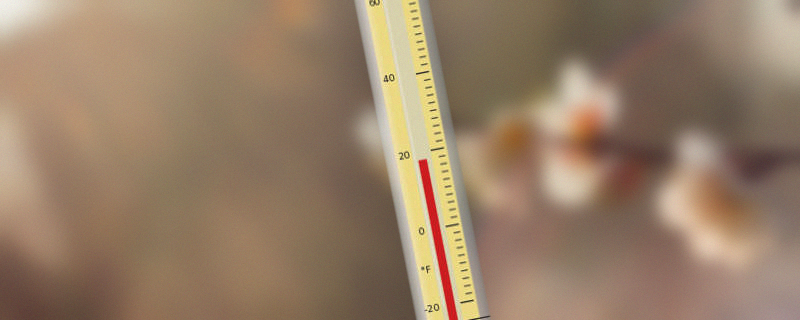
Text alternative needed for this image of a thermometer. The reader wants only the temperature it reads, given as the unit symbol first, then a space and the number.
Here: °F 18
